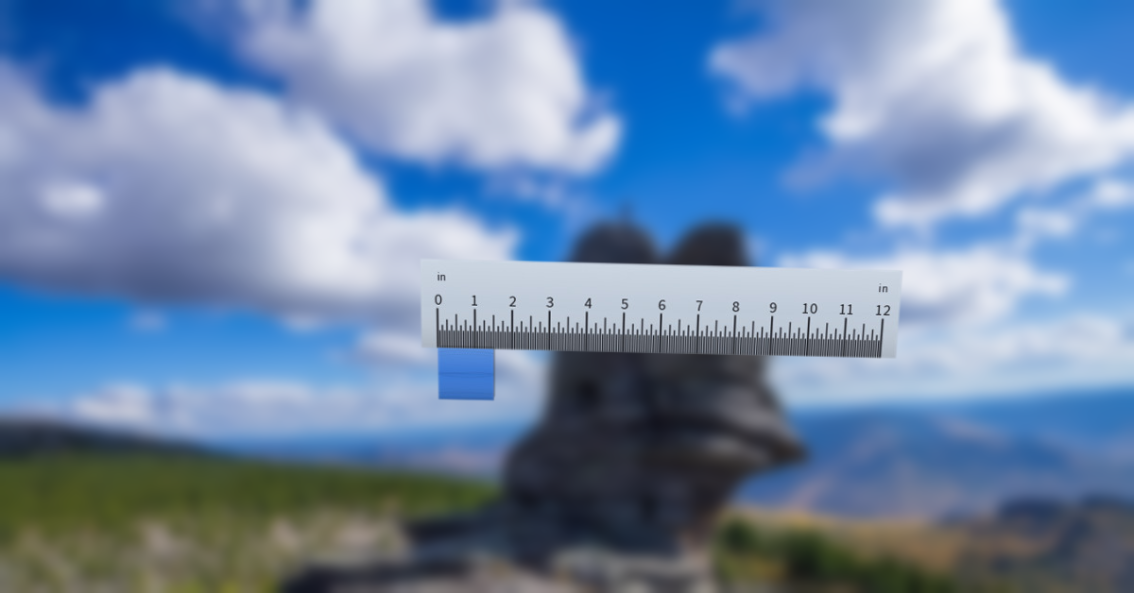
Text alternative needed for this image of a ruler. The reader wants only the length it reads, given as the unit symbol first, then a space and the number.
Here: in 1.5
